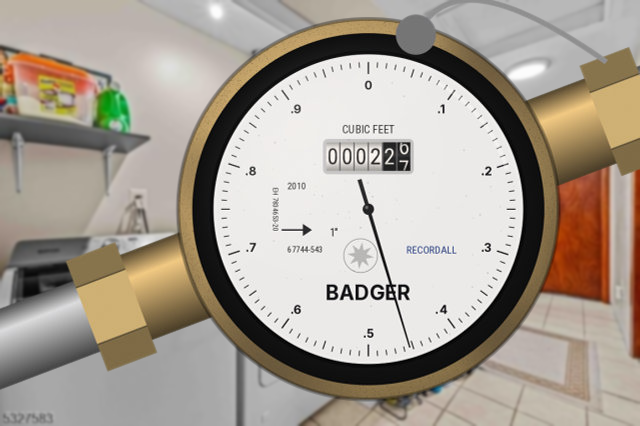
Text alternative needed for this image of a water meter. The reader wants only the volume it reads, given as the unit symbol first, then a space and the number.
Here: ft³ 226.45
